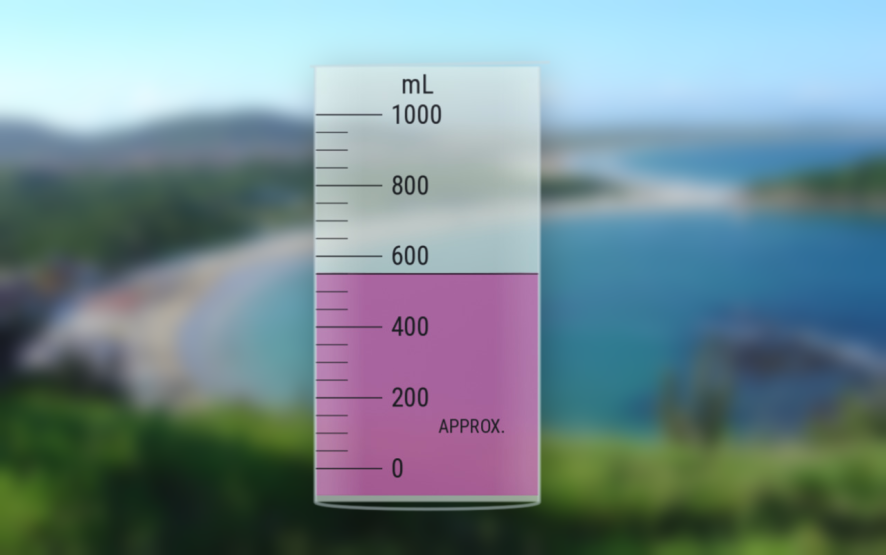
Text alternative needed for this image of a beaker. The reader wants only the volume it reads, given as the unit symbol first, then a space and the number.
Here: mL 550
